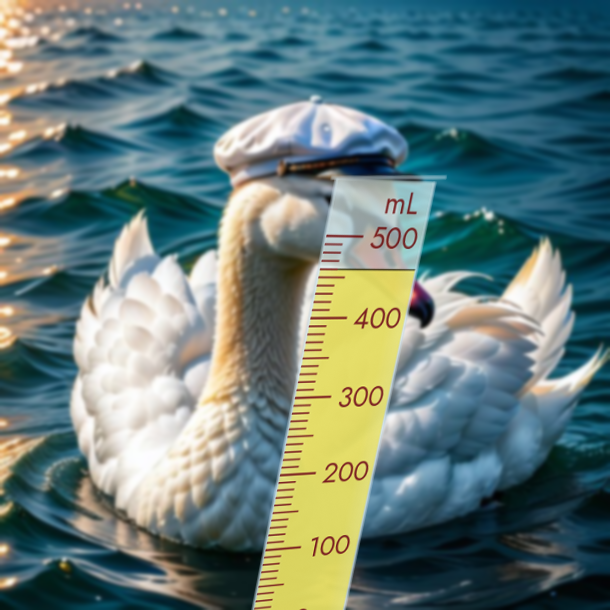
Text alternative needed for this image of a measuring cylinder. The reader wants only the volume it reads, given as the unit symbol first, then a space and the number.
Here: mL 460
